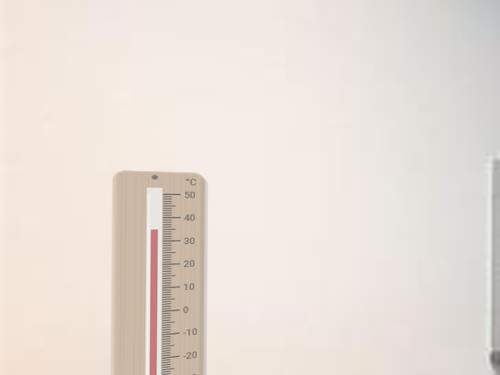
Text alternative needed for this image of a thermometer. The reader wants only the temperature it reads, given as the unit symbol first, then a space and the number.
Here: °C 35
